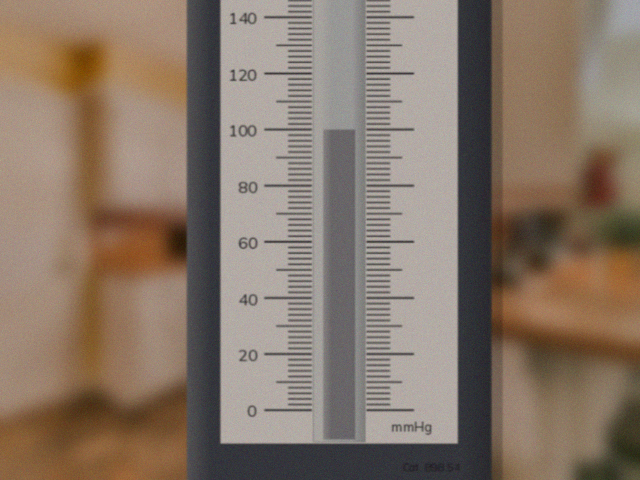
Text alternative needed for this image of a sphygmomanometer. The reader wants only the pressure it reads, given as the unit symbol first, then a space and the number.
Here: mmHg 100
